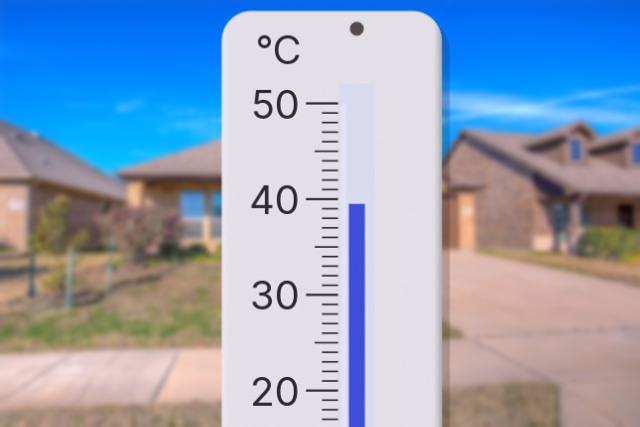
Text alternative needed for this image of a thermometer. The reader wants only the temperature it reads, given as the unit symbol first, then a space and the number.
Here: °C 39.5
